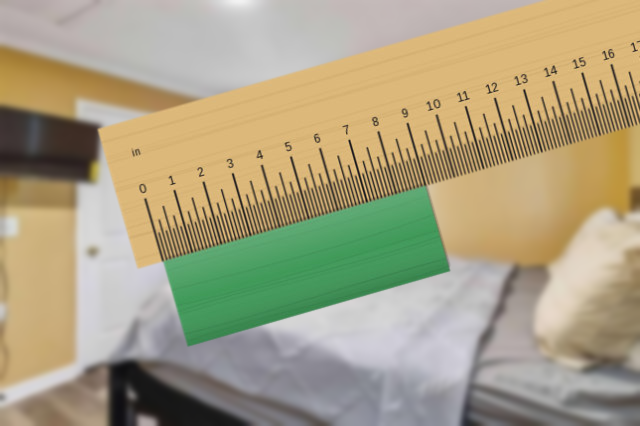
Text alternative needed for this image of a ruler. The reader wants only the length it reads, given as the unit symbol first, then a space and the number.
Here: in 9
